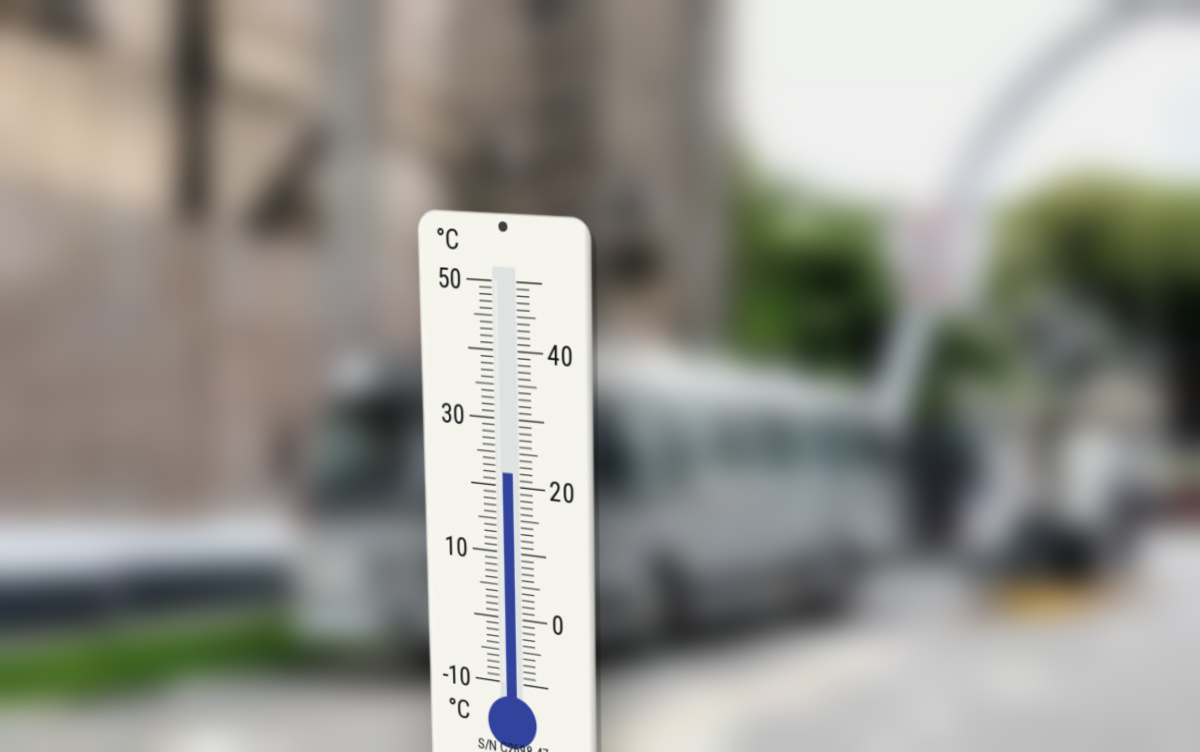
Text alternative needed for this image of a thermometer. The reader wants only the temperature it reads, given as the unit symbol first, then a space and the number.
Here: °C 22
